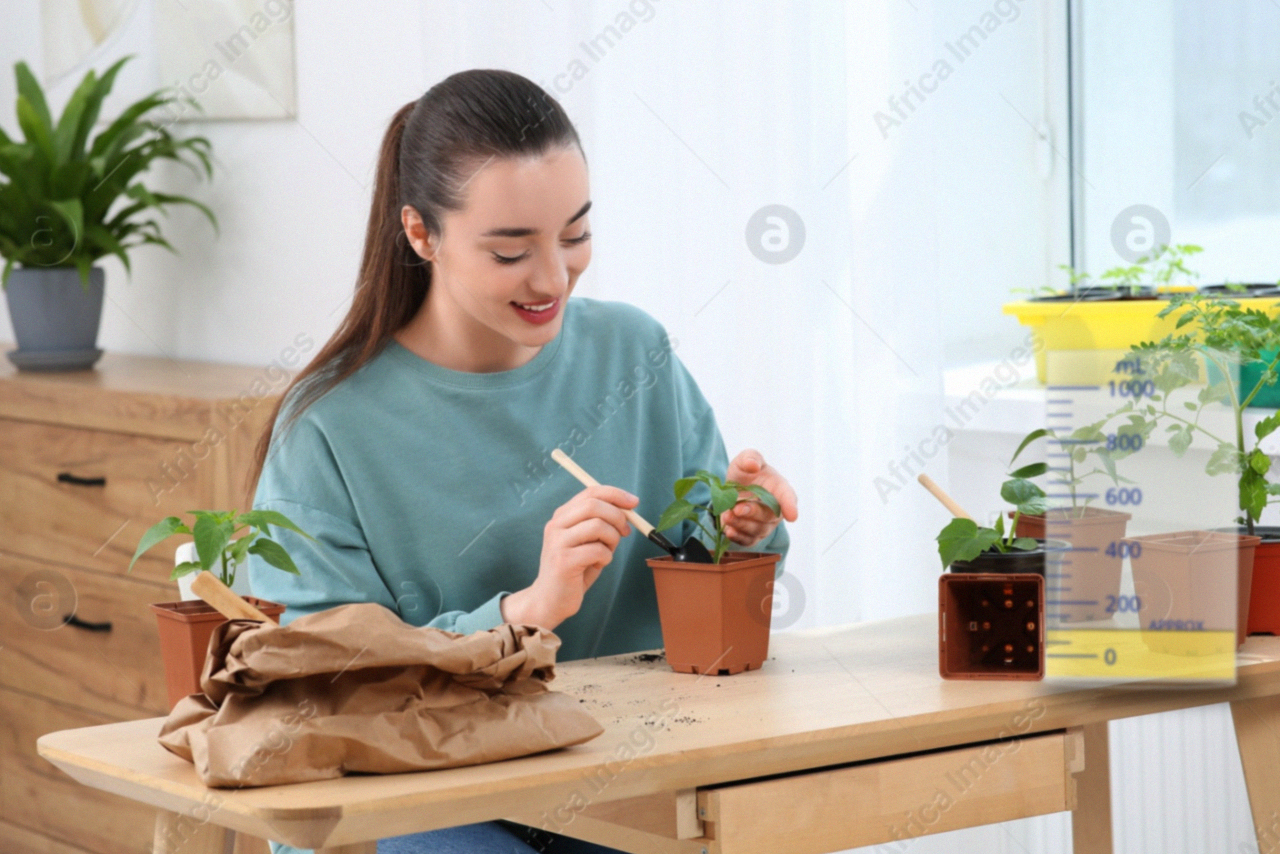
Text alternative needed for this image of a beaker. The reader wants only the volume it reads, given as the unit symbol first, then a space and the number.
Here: mL 100
